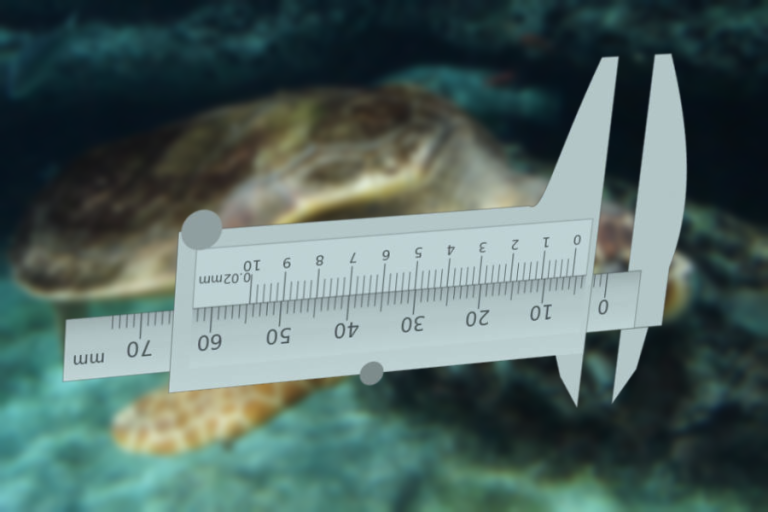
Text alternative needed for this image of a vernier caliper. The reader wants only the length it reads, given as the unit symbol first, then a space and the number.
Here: mm 5.6
